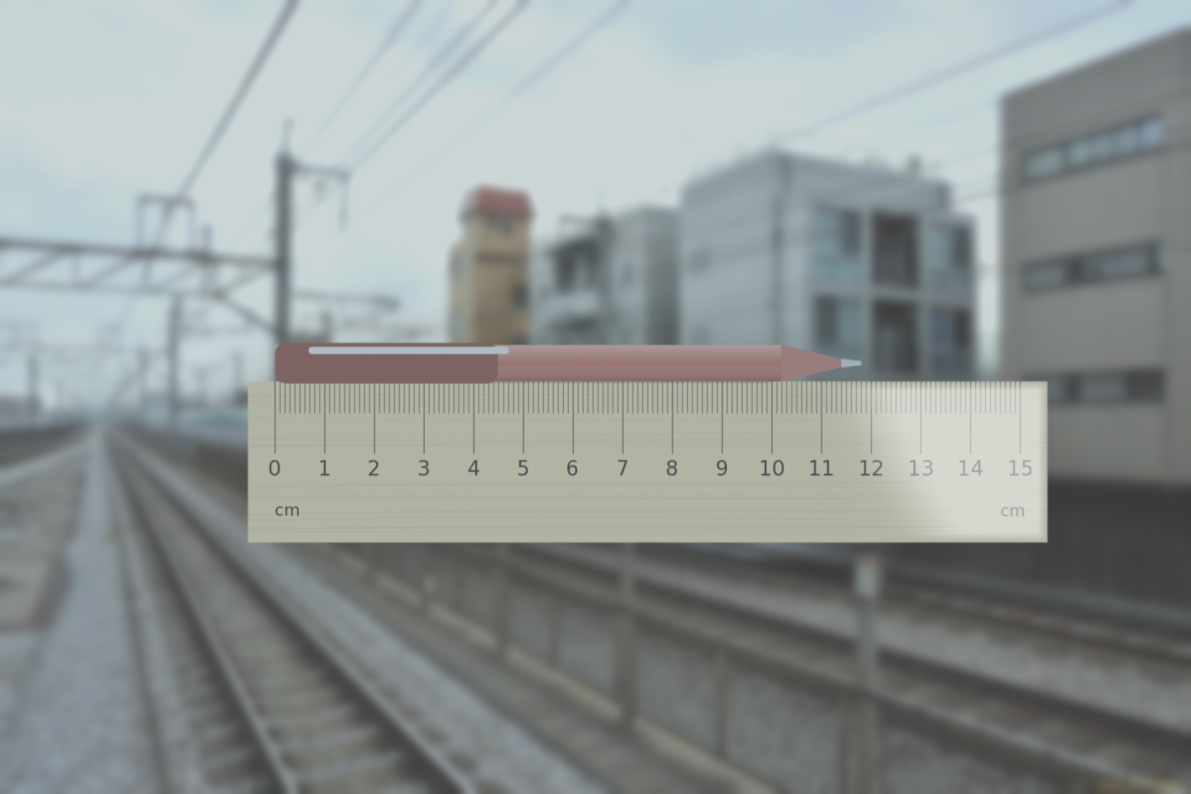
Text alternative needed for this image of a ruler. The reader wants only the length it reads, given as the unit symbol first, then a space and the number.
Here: cm 11.8
